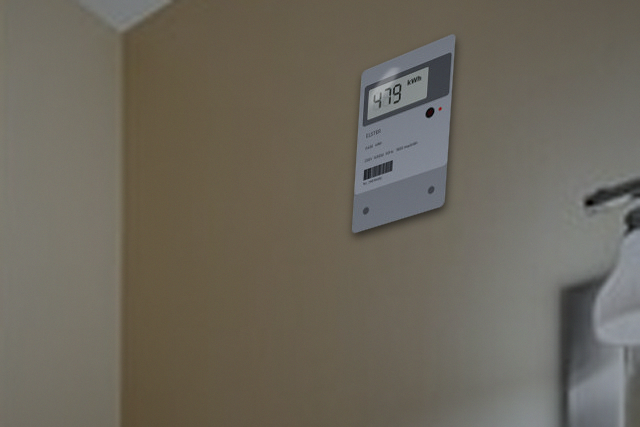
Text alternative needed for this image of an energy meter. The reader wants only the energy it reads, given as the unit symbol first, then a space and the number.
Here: kWh 479
